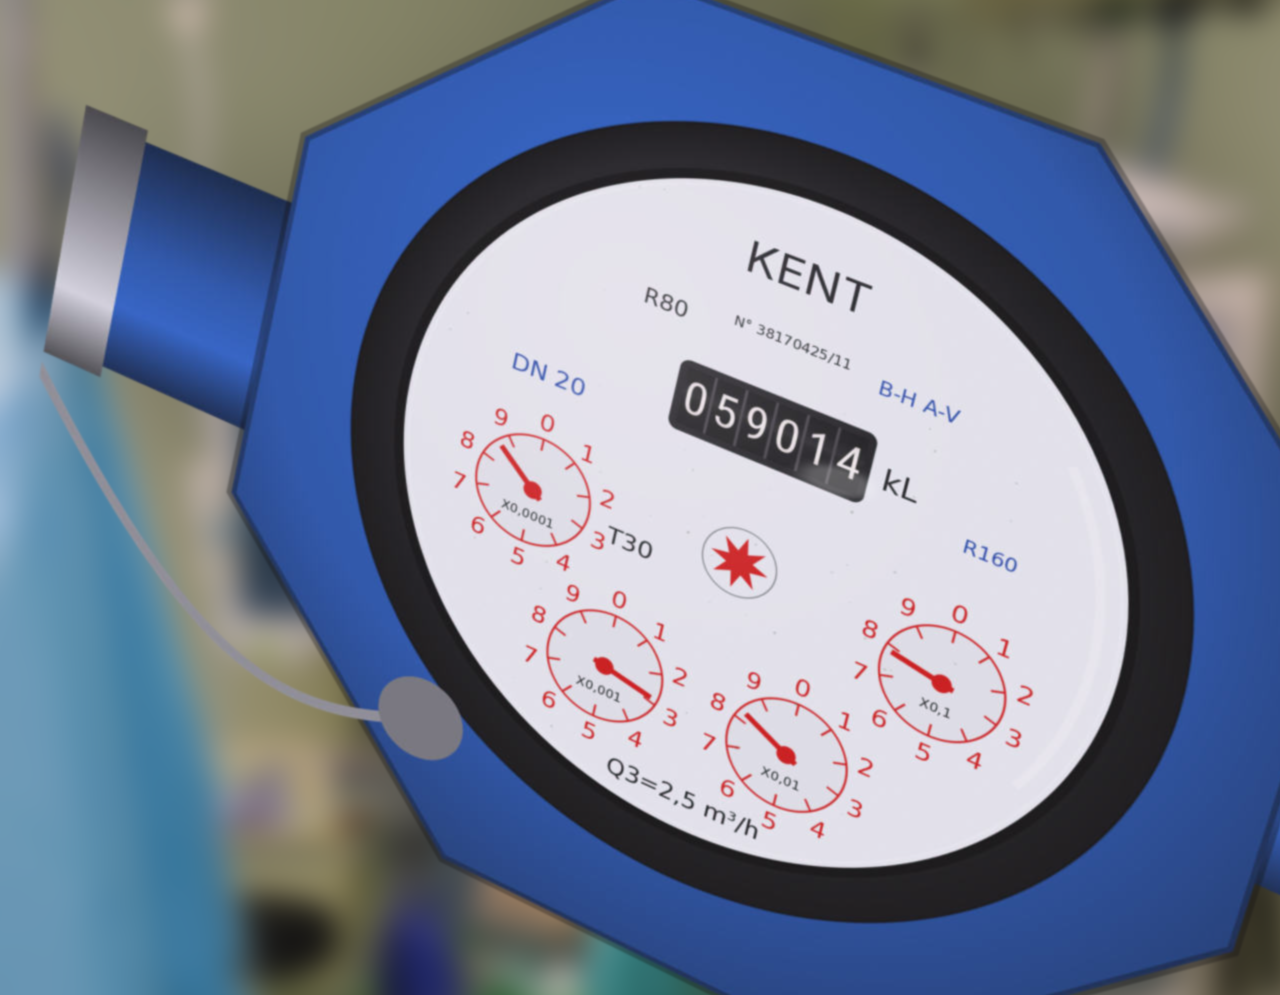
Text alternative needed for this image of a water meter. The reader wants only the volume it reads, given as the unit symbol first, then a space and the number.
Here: kL 59014.7828
